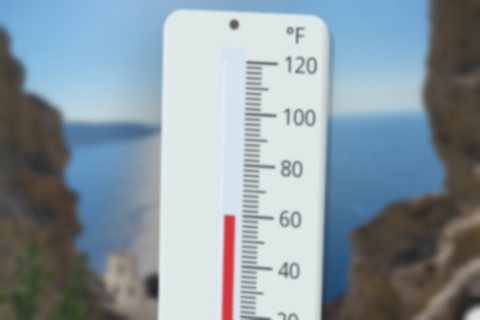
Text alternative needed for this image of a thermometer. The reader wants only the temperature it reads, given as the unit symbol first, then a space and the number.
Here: °F 60
